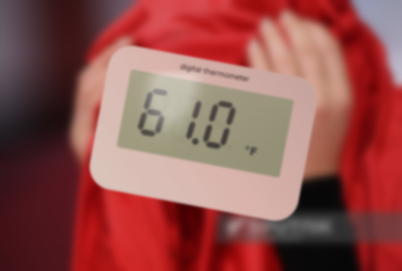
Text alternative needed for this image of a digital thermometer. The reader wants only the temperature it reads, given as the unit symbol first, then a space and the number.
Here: °F 61.0
